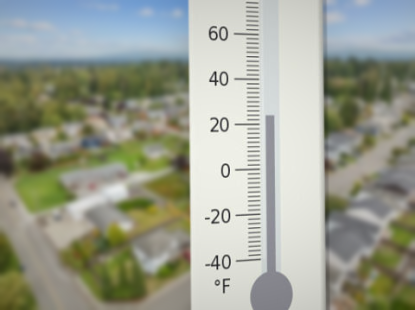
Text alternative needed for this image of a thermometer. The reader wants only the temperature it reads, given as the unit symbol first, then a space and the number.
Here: °F 24
